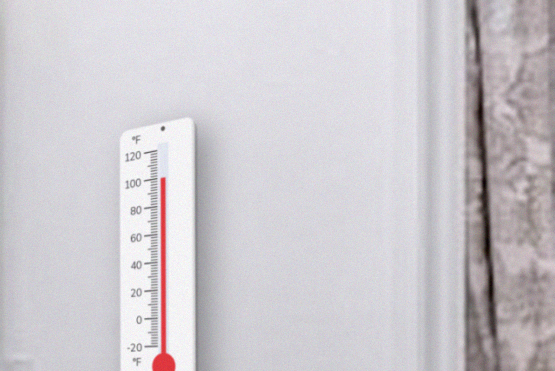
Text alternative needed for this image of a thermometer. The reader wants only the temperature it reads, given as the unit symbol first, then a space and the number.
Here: °F 100
